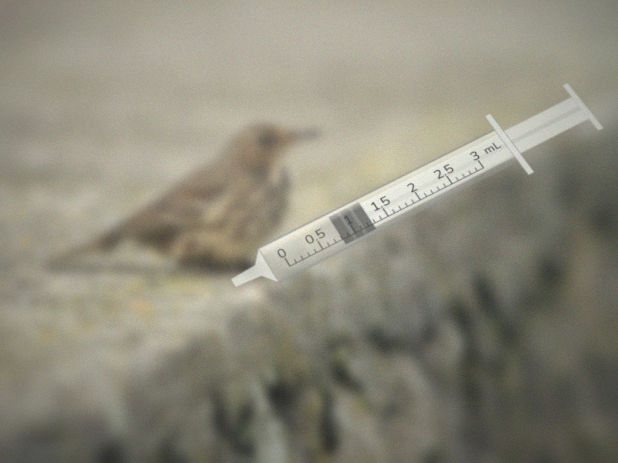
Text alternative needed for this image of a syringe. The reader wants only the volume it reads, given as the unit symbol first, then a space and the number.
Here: mL 0.8
